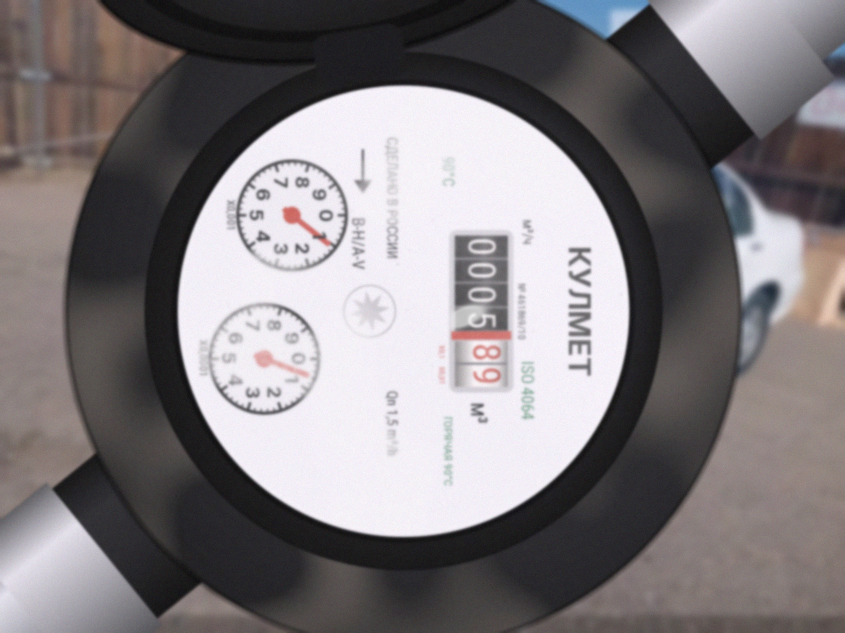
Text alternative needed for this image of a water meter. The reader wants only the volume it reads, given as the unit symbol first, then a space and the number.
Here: m³ 5.8910
